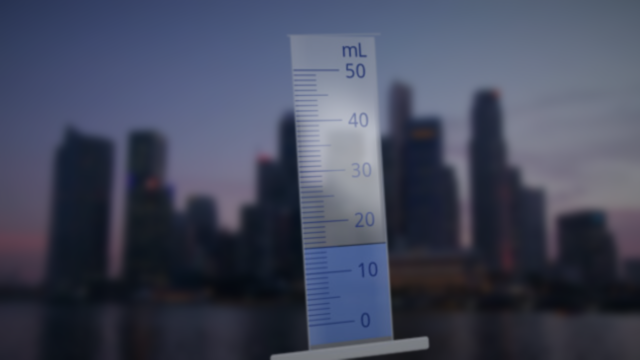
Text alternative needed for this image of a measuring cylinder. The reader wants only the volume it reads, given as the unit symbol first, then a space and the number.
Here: mL 15
